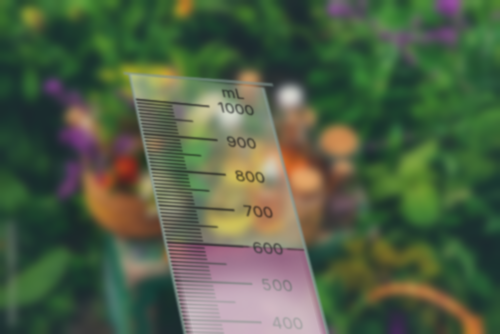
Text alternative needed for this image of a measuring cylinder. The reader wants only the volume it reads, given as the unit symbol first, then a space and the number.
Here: mL 600
